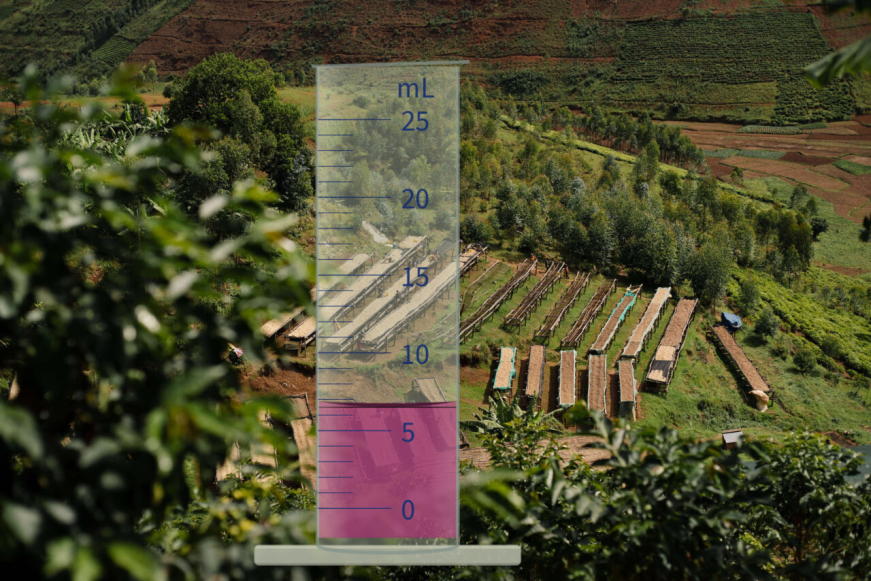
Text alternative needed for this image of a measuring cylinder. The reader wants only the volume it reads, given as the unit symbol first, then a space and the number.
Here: mL 6.5
